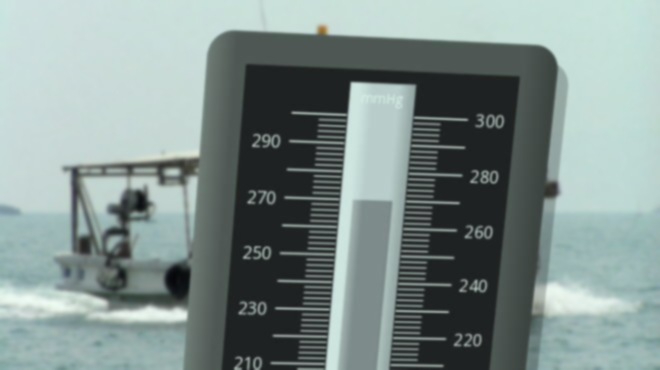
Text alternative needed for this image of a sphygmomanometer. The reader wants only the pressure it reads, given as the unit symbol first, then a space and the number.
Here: mmHg 270
